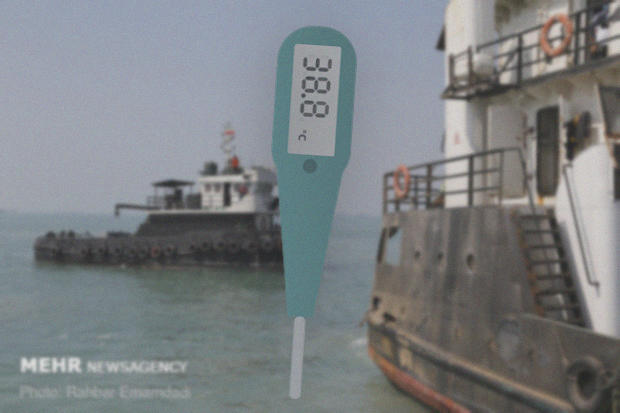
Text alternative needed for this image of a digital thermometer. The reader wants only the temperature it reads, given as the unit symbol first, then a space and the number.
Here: °C 38.8
